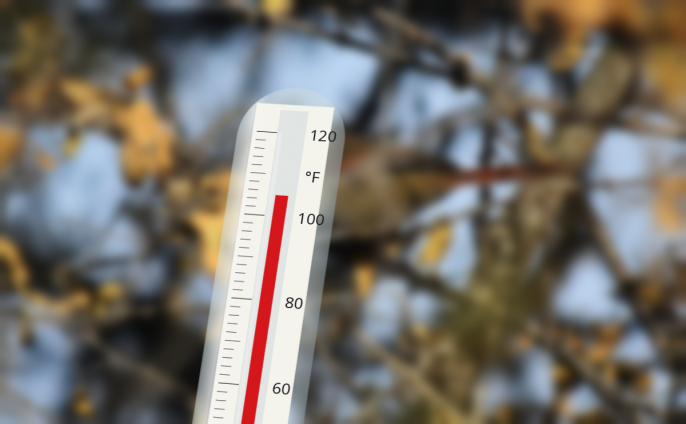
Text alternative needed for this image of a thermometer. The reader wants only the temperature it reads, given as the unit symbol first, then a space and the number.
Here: °F 105
